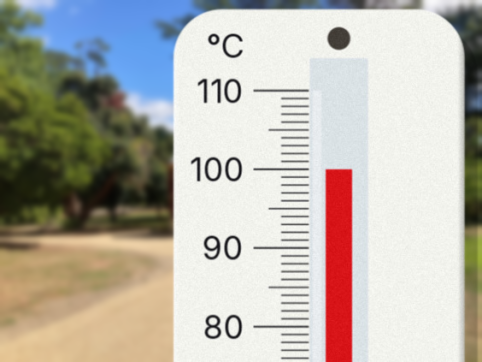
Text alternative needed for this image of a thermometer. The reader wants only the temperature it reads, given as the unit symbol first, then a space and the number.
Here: °C 100
